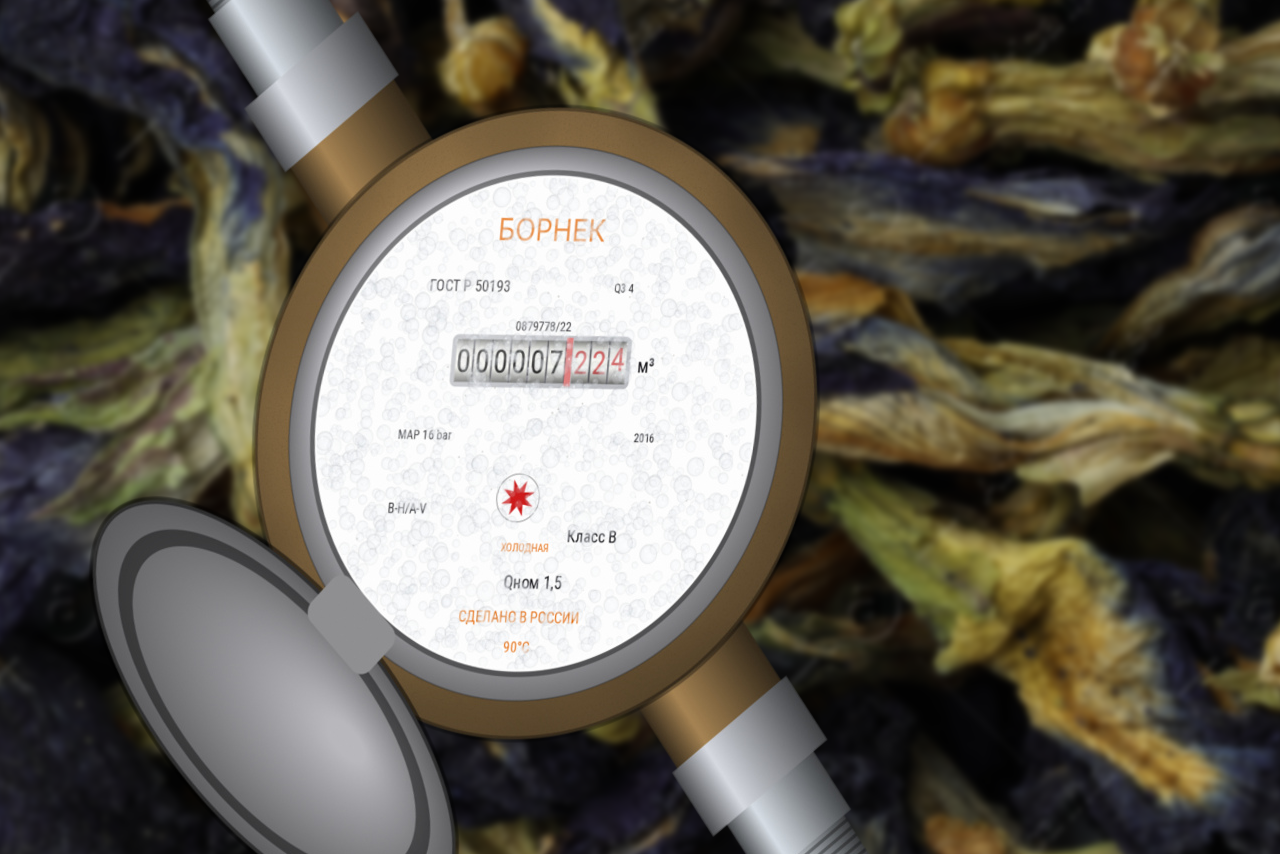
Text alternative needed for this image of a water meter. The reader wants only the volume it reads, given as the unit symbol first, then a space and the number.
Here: m³ 7.224
